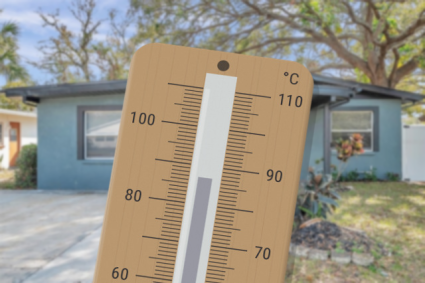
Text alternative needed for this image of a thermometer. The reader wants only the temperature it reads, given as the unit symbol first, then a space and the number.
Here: °C 87
